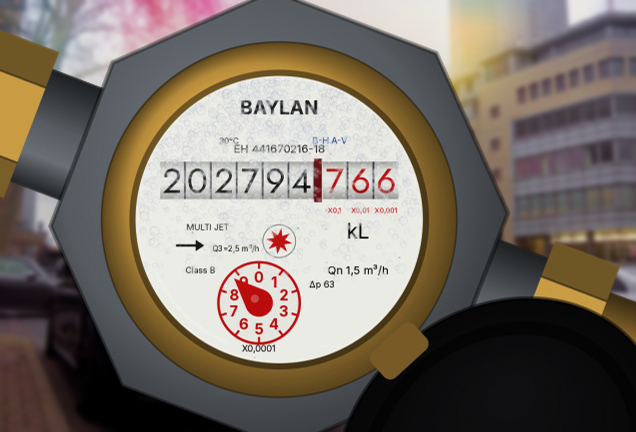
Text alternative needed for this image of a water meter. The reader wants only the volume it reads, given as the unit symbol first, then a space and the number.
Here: kL 202794.7668
